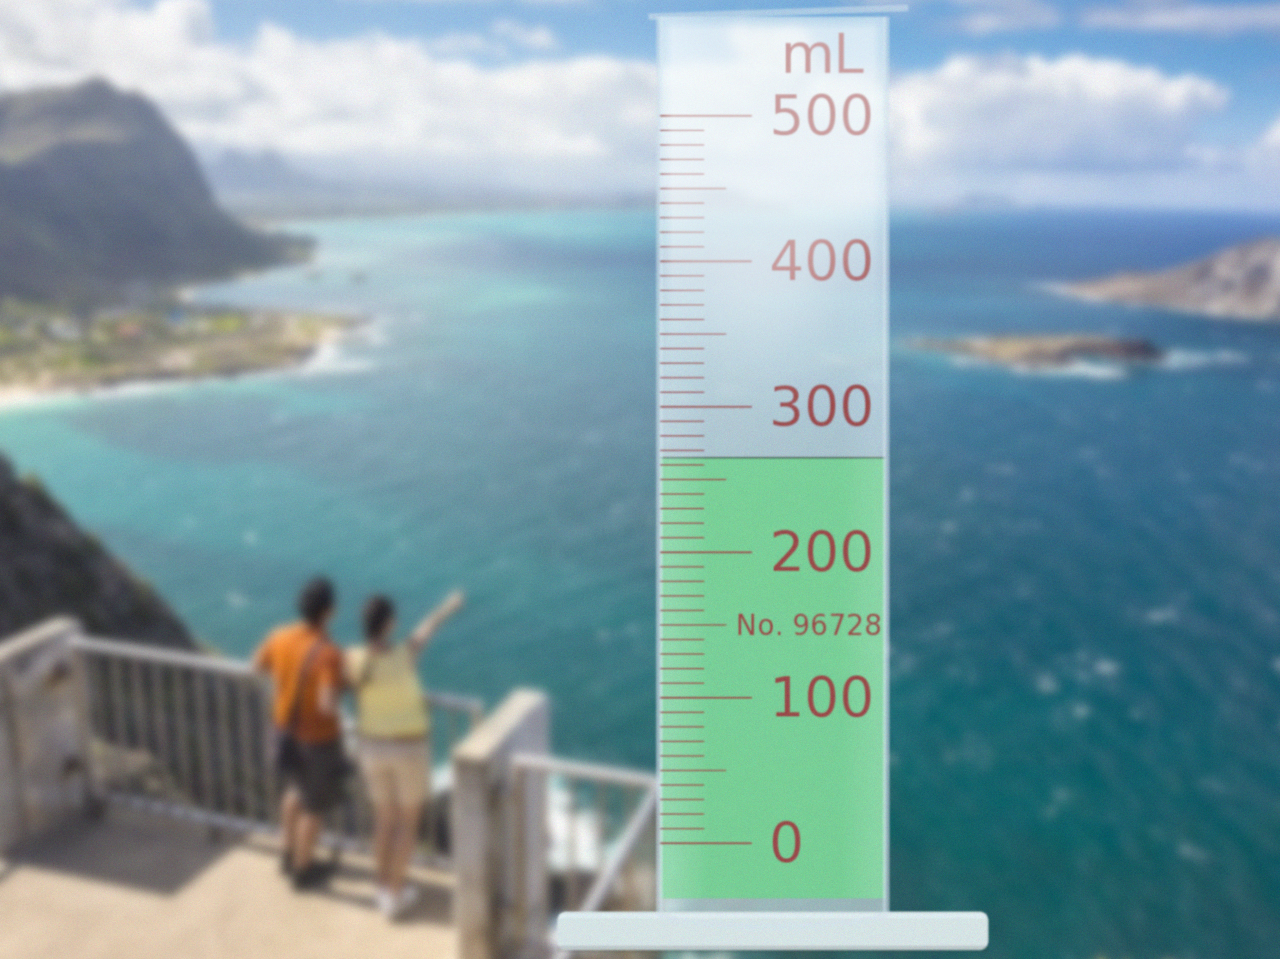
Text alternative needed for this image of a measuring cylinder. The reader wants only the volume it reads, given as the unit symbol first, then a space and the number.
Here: mL 265
